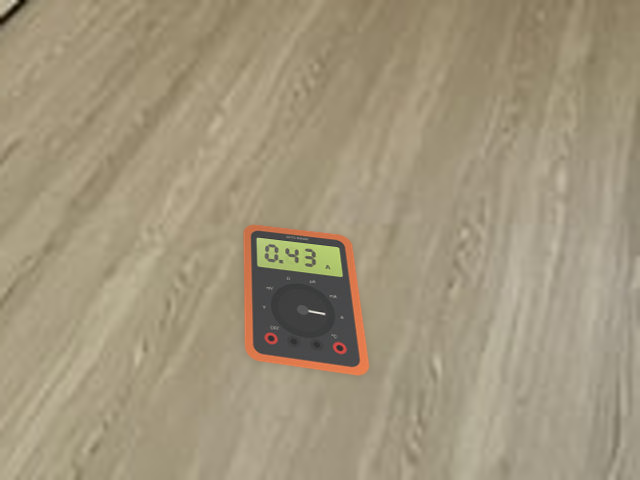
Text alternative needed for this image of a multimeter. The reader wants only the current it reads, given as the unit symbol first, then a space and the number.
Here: A 0.43
